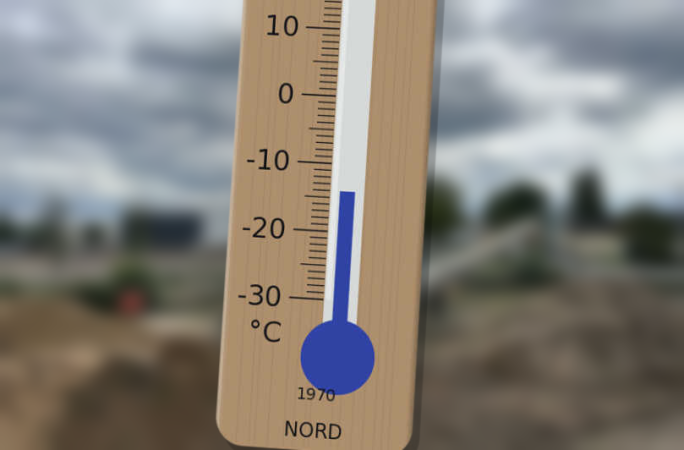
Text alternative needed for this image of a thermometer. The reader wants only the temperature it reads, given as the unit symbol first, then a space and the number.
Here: °C -14
